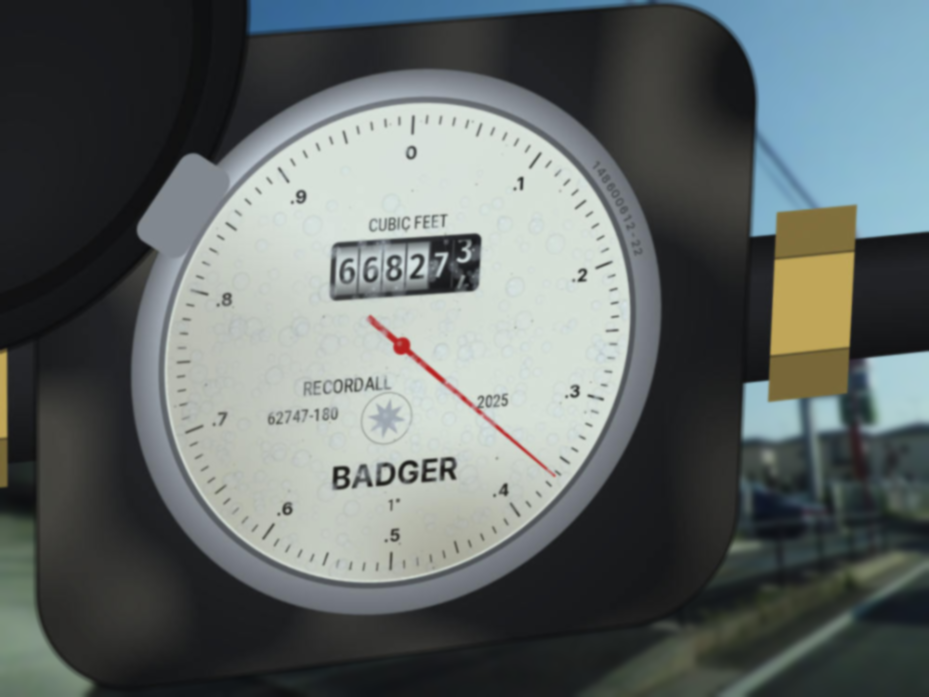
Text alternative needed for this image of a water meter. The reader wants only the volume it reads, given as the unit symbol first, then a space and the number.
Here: ft³ 668273.36
